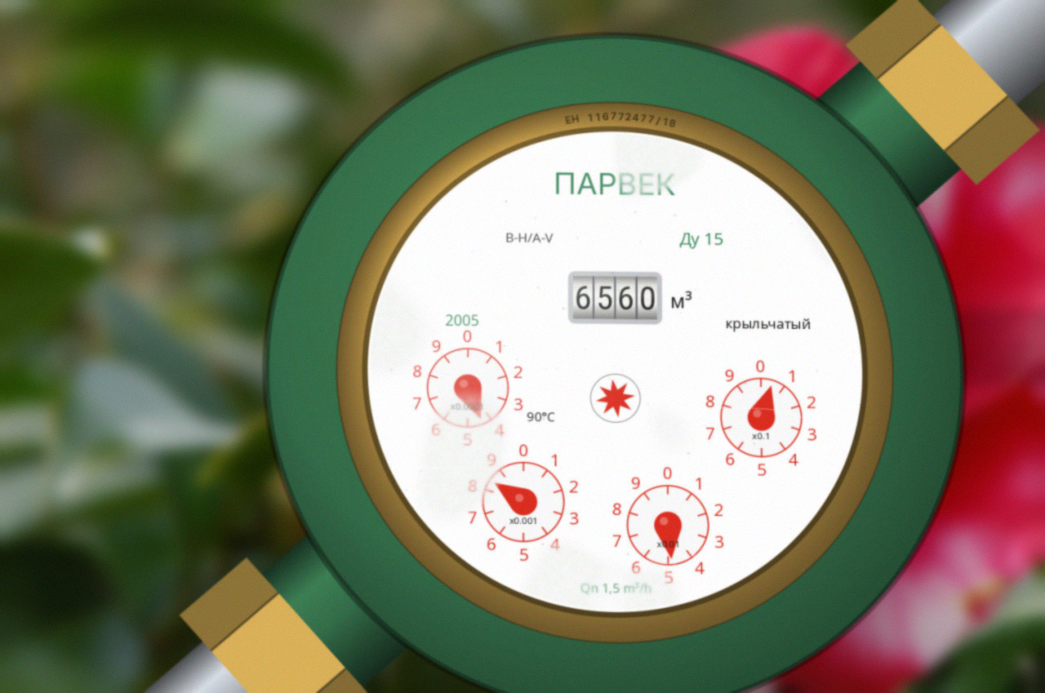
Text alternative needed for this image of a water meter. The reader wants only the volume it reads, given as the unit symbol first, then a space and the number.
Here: m³ 6560.0484
